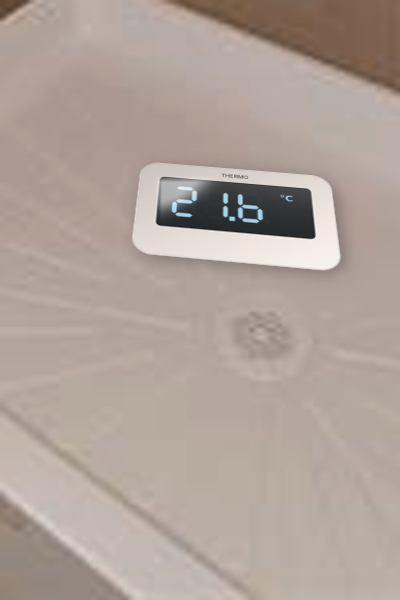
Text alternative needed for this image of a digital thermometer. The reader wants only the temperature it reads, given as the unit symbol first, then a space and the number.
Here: °C 21.6
